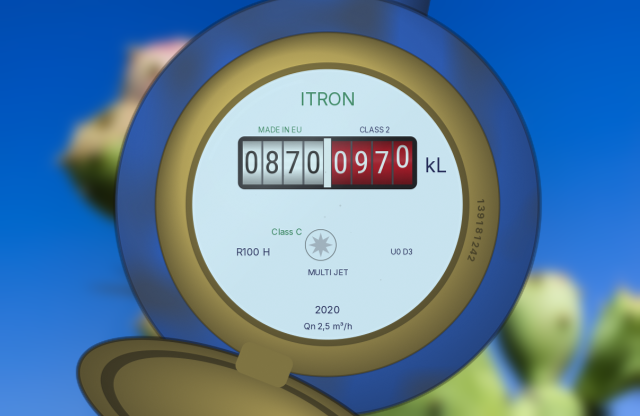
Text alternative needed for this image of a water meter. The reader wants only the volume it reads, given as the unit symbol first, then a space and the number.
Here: kL 870.0970
